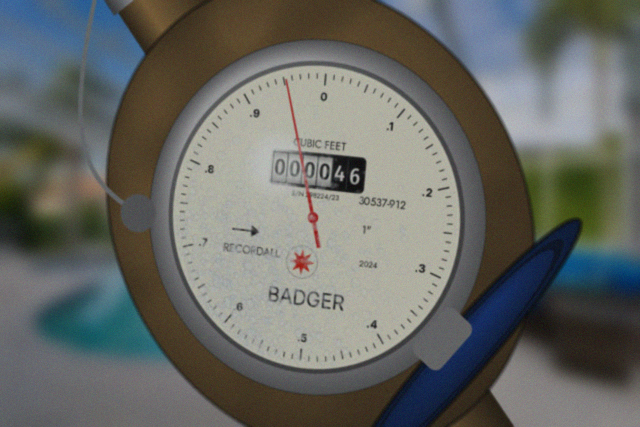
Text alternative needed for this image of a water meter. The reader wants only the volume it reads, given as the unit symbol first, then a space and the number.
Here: ft³ 45.95
